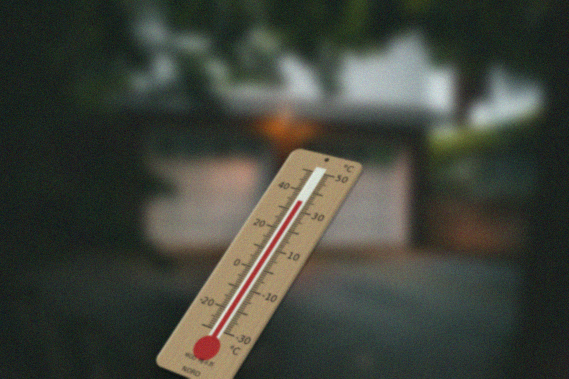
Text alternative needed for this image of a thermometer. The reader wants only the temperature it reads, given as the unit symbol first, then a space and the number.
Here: °C 35
